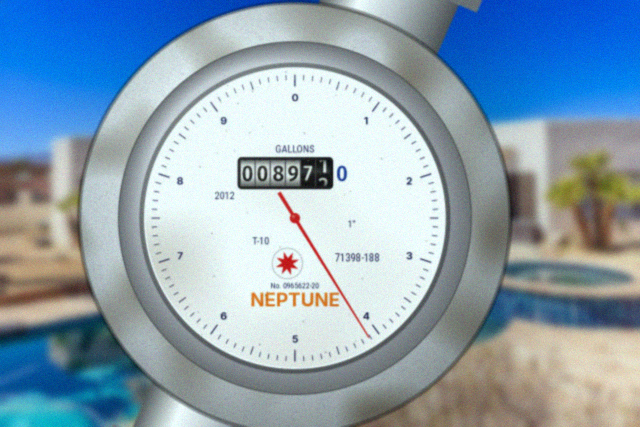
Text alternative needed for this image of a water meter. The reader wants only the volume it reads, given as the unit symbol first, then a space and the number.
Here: gal 89714.1
